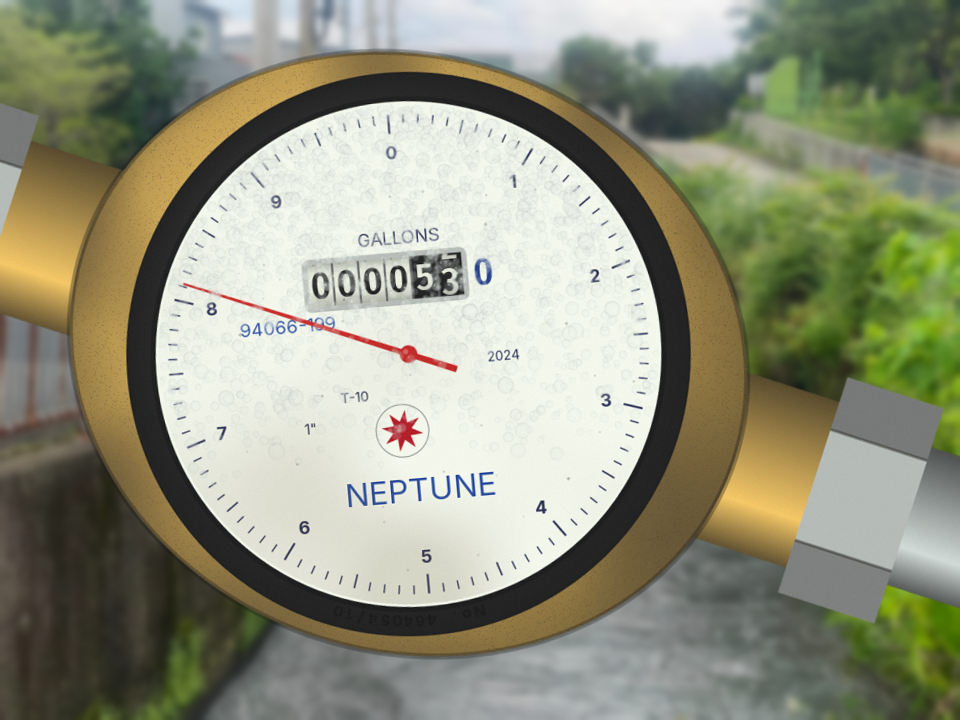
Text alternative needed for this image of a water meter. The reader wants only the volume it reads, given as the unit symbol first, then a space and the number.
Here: gal 528.1
